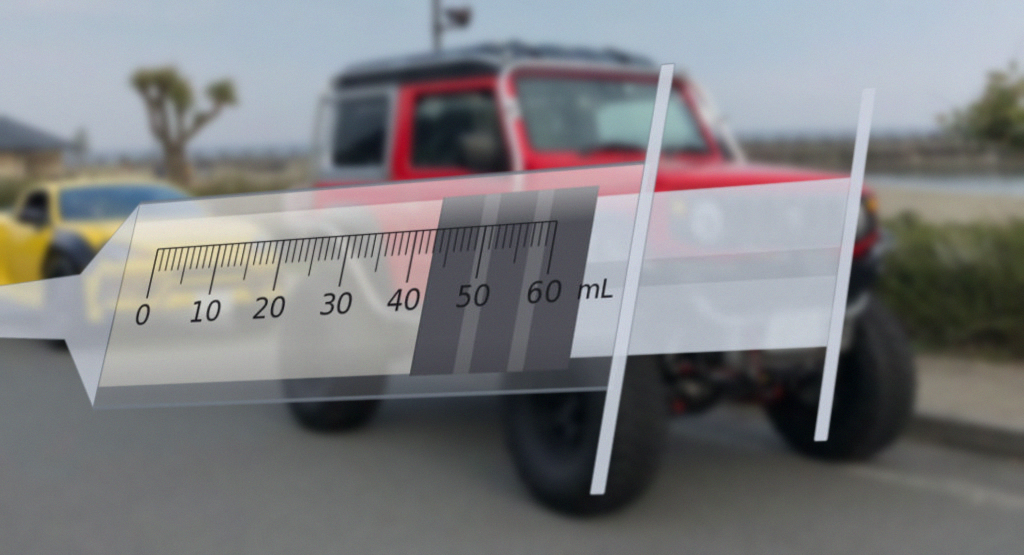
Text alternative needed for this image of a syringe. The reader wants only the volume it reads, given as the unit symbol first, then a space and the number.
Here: mL 43
